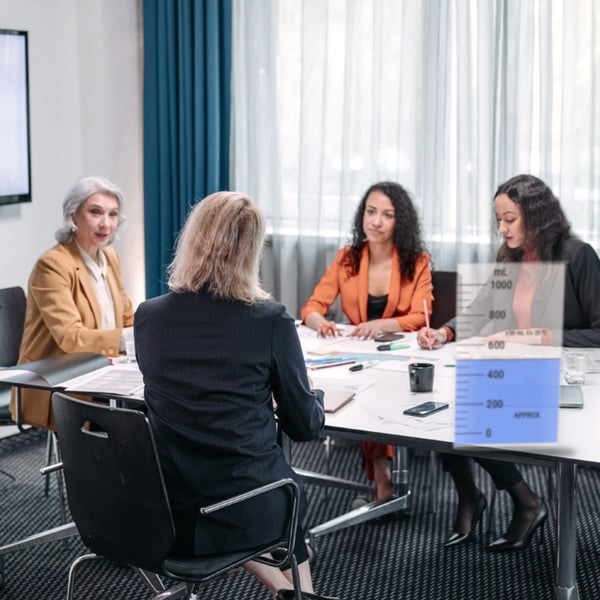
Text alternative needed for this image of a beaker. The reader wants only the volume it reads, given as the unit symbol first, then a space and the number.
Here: mL 500
